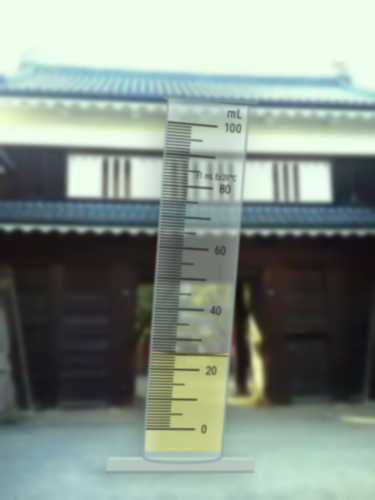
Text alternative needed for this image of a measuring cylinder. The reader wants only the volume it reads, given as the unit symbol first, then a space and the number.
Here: mL 25
